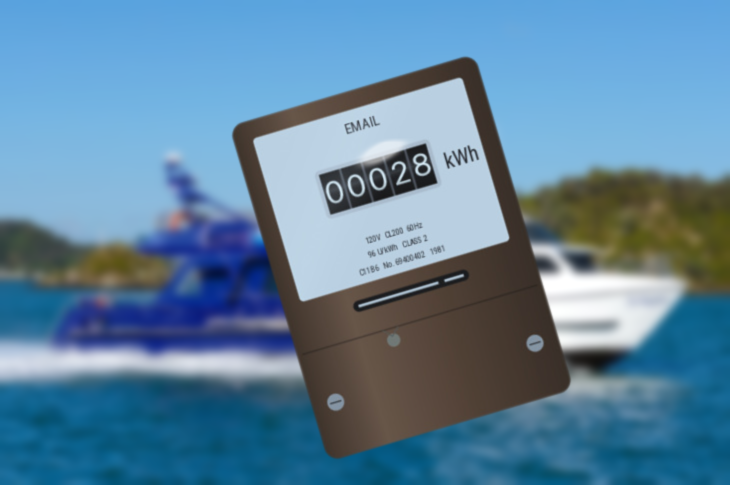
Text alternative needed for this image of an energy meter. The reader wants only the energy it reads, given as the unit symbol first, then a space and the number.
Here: kWh 28
